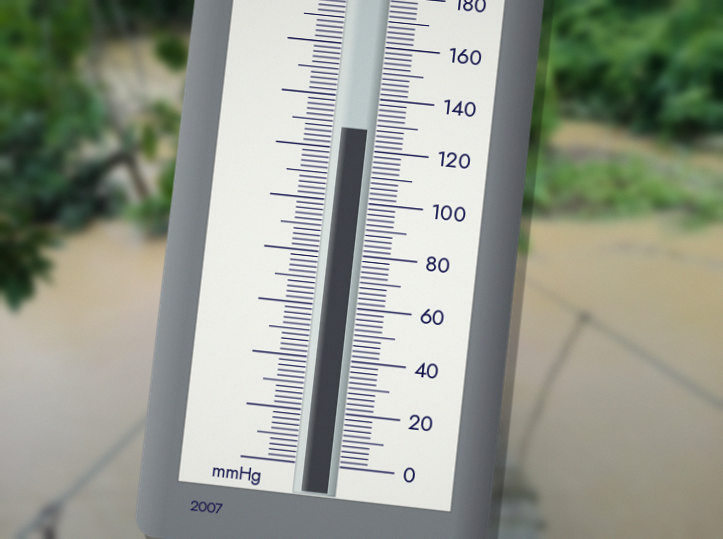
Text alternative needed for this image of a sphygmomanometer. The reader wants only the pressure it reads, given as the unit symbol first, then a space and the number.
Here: mmHg 128
